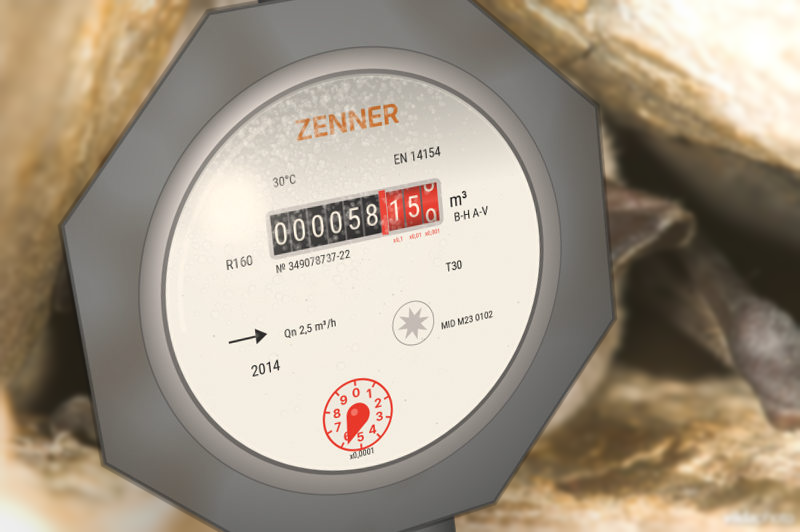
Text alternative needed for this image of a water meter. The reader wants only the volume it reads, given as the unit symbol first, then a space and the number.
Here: m³ 58.1585
